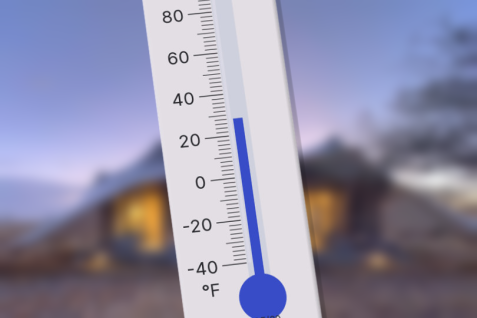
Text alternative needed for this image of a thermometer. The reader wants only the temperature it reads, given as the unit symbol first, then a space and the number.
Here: °F 28
